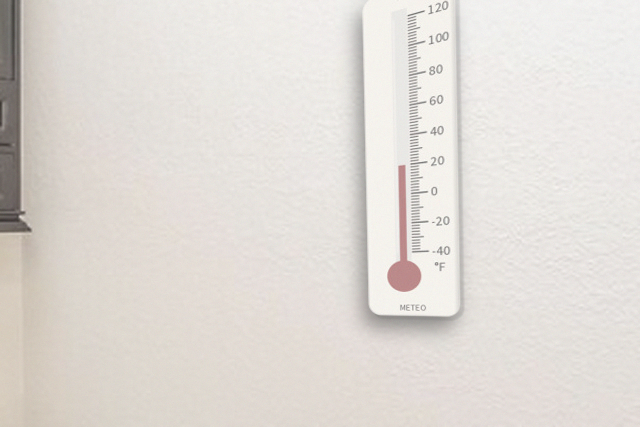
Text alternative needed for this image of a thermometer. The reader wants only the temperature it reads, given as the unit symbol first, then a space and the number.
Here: °F 20
